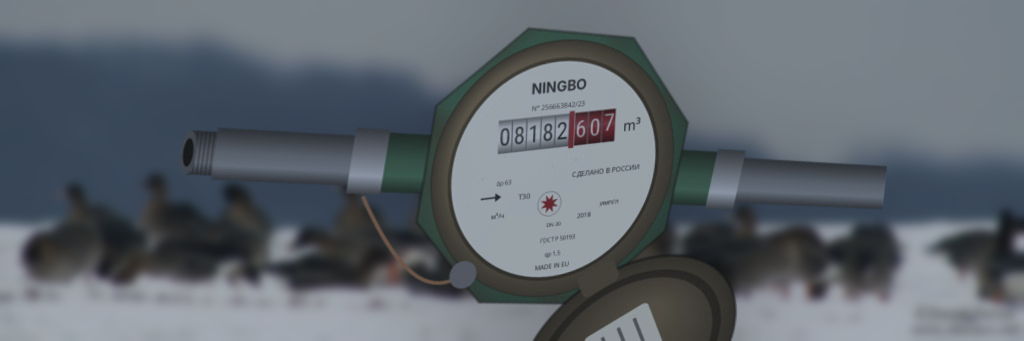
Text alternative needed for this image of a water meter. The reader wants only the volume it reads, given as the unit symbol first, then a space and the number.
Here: m³ 8182.607
